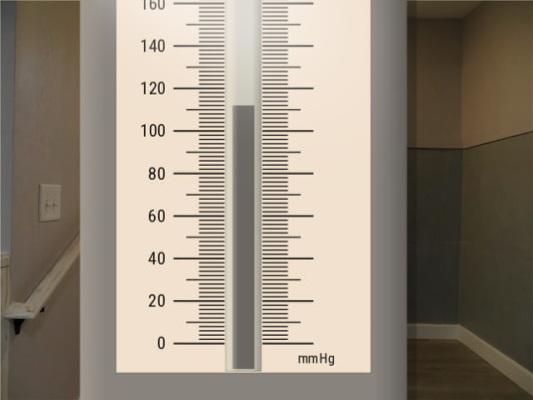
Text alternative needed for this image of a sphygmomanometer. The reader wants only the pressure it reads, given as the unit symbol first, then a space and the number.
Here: mmHg 112
